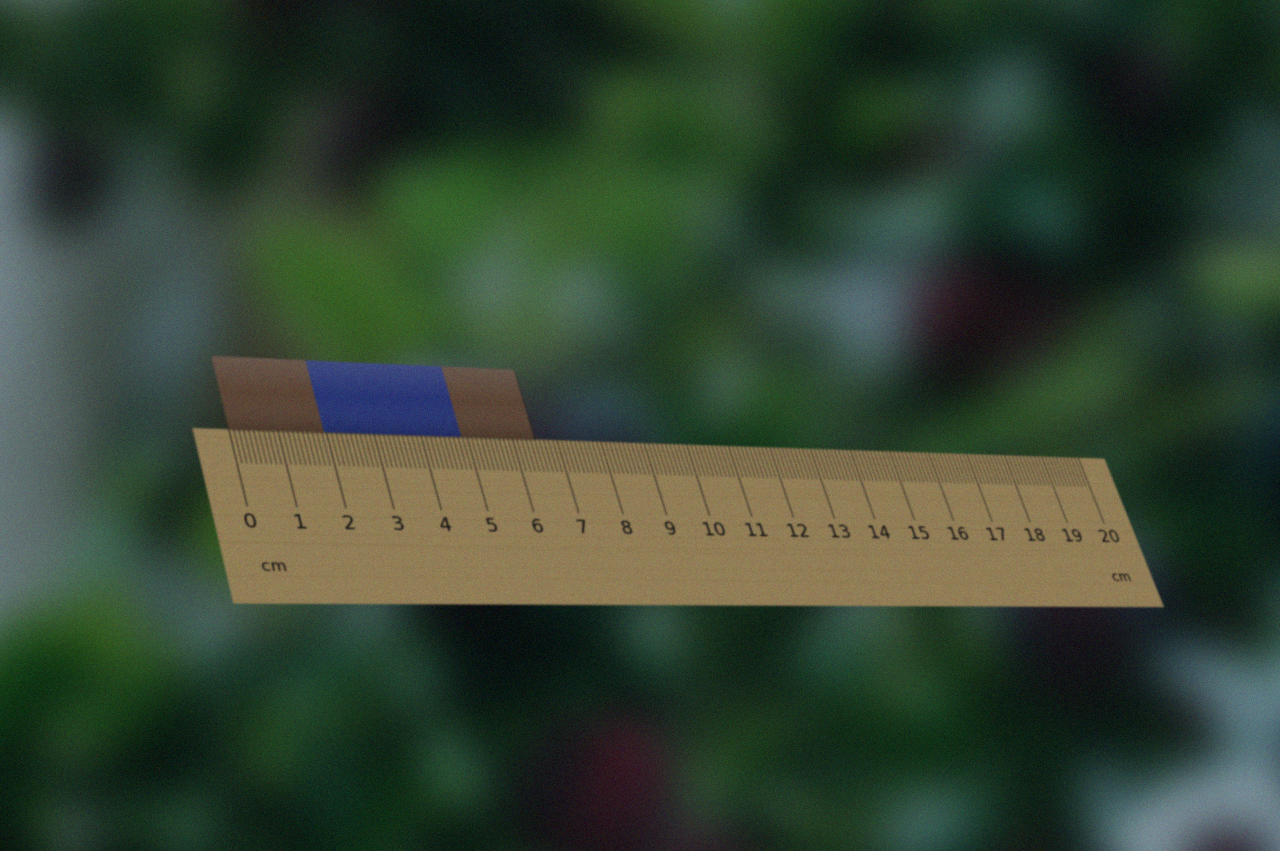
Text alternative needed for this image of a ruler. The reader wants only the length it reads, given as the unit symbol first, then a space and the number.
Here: cm 6.5
